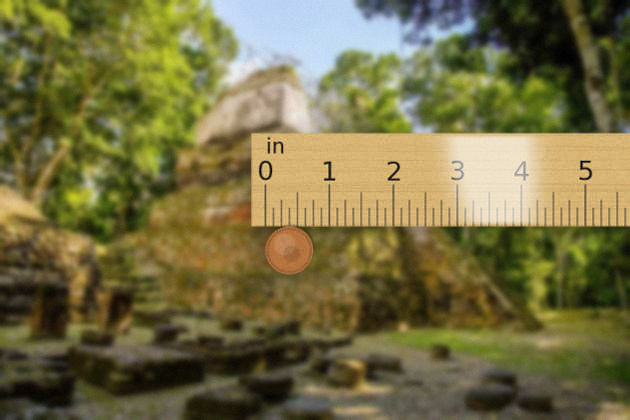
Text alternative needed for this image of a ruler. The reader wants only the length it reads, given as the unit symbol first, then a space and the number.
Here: in 0.75
